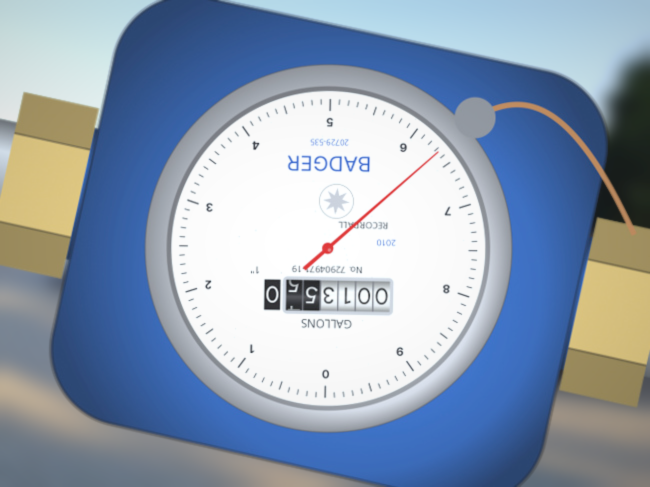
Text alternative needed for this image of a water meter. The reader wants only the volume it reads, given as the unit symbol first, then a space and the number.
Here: gal 13546.3
